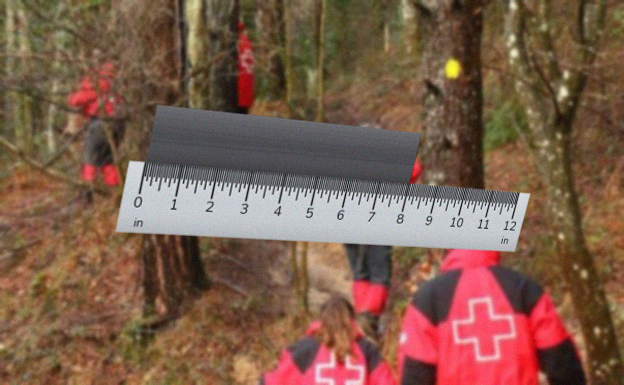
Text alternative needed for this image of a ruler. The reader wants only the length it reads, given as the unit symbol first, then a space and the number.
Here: in 8
